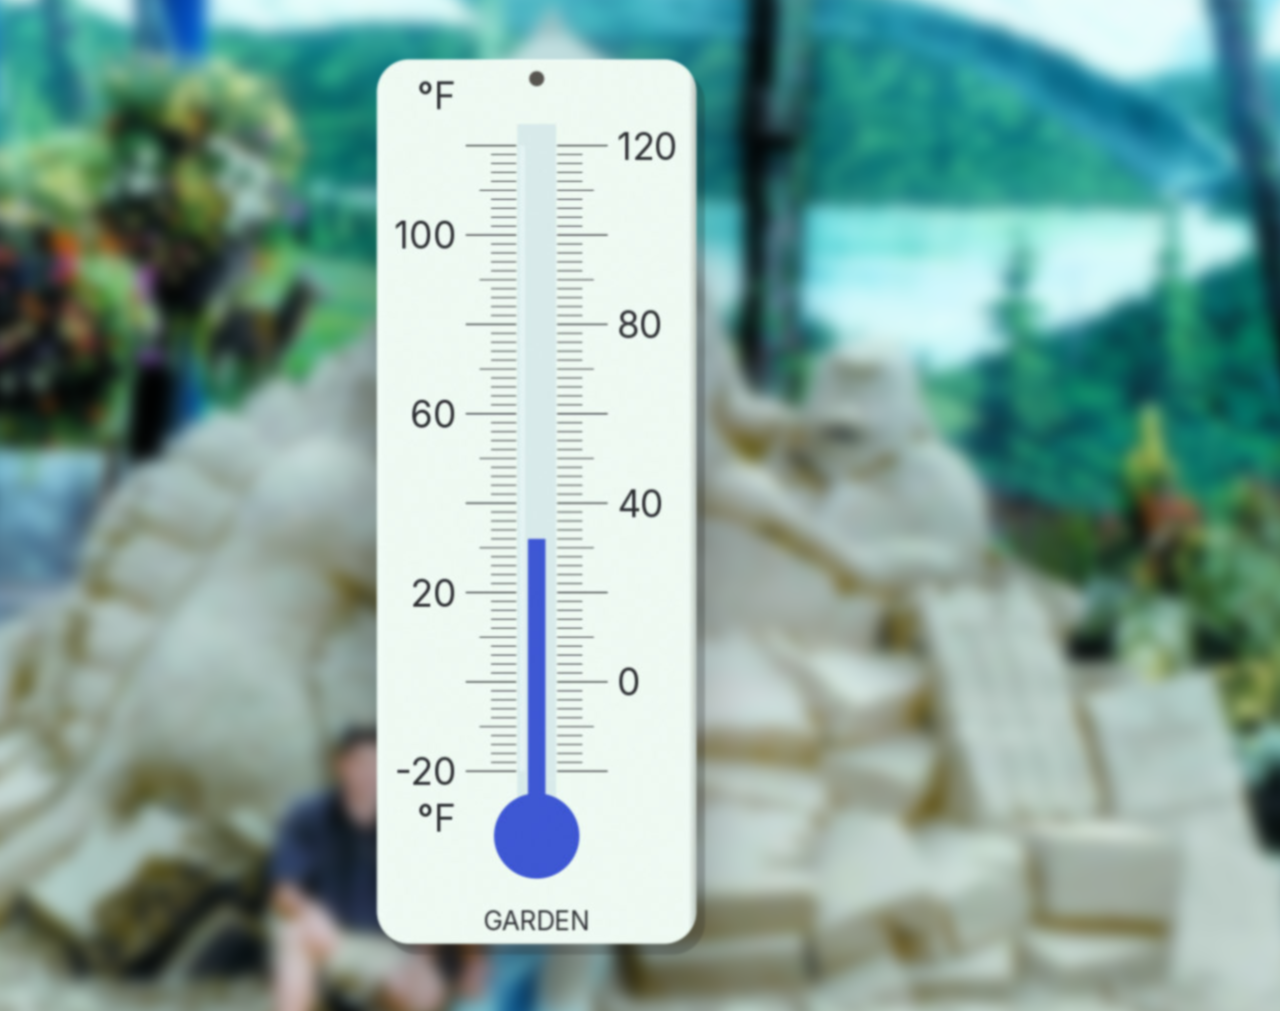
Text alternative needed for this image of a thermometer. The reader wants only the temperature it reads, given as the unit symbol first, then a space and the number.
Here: °F 32
